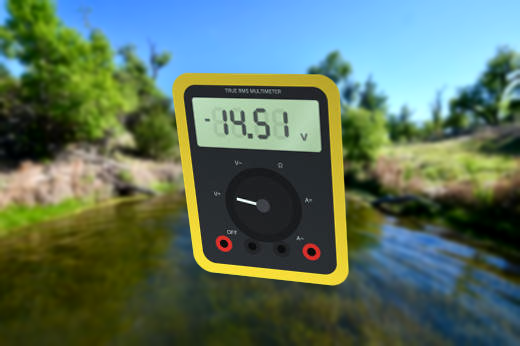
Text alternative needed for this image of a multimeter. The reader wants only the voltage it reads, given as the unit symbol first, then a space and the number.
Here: V -14.51
